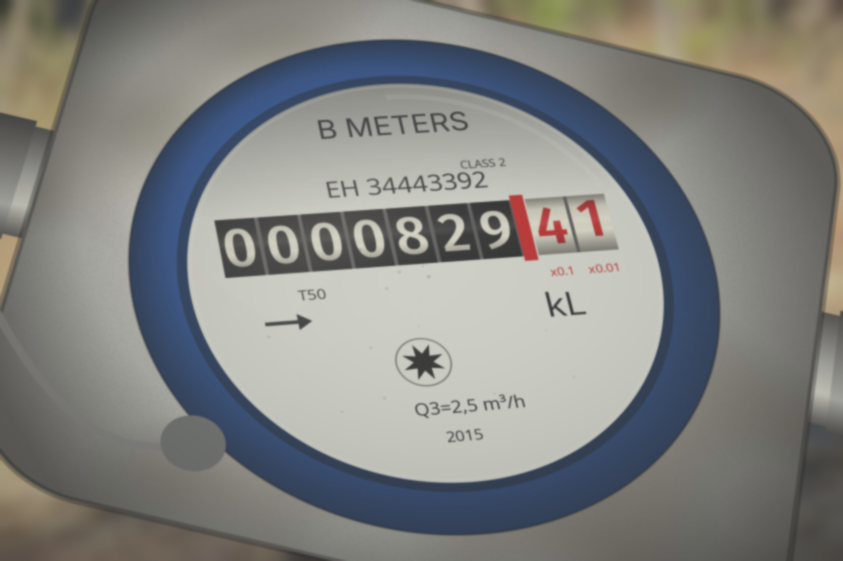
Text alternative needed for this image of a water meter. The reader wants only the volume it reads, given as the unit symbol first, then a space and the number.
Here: kL 829.41
